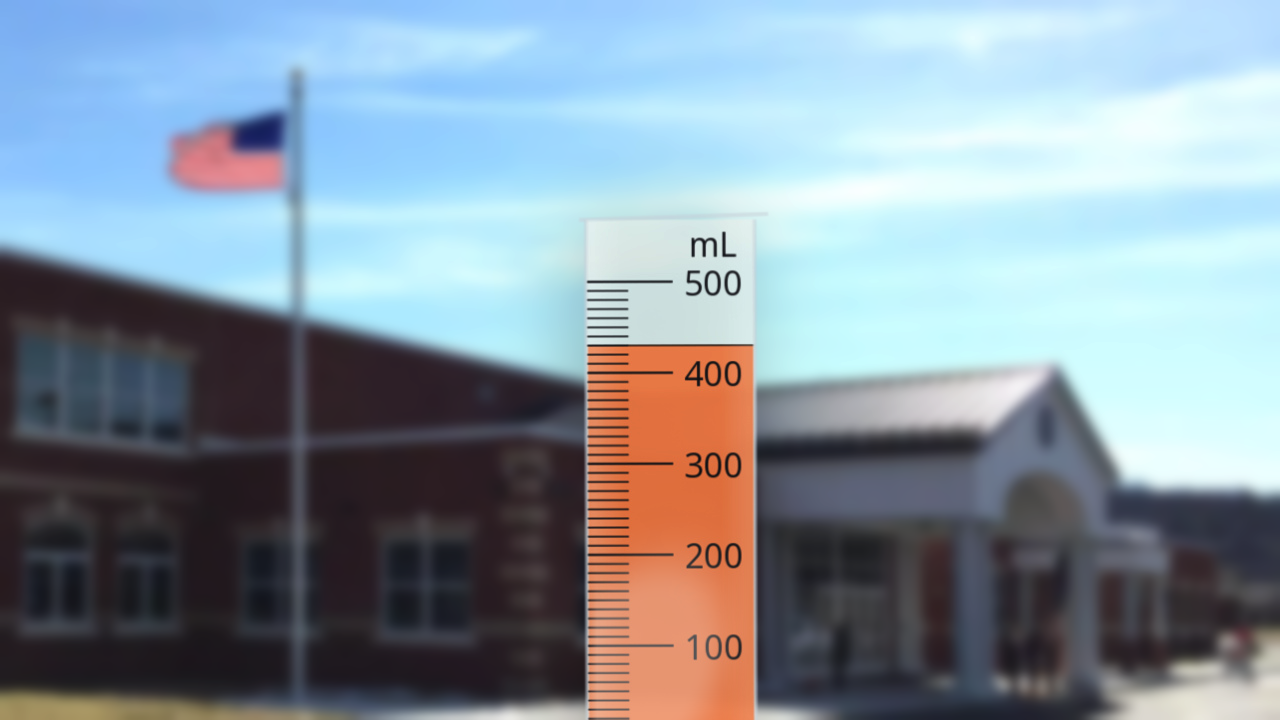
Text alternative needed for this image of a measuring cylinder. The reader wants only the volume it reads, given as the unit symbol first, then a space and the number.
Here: mL 430
